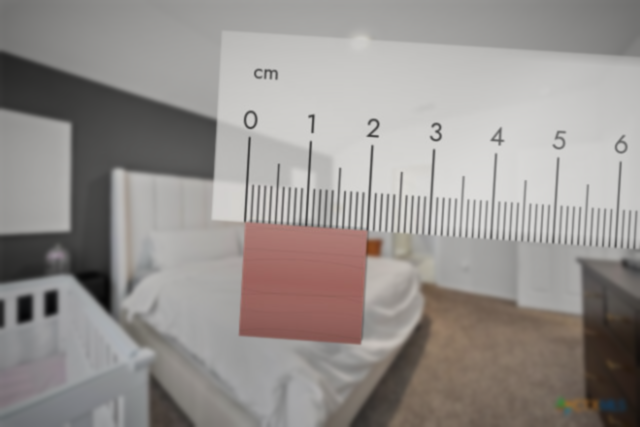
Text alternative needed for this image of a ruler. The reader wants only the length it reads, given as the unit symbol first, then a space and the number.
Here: cm 2
